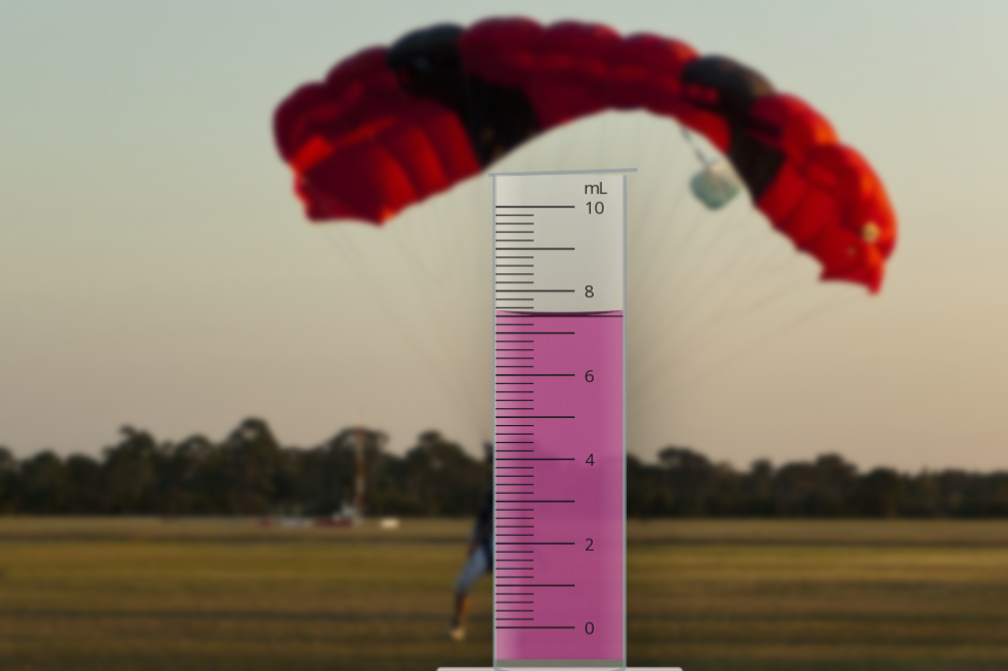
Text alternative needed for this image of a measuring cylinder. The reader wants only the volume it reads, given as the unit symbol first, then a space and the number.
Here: mL 7.4
